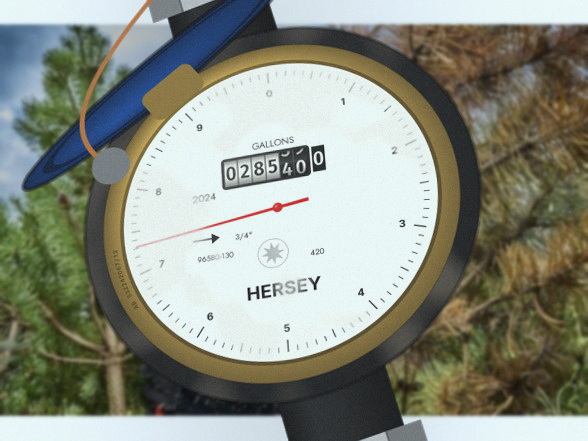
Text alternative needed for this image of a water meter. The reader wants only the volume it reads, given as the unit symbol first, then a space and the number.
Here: gal 285397.3
